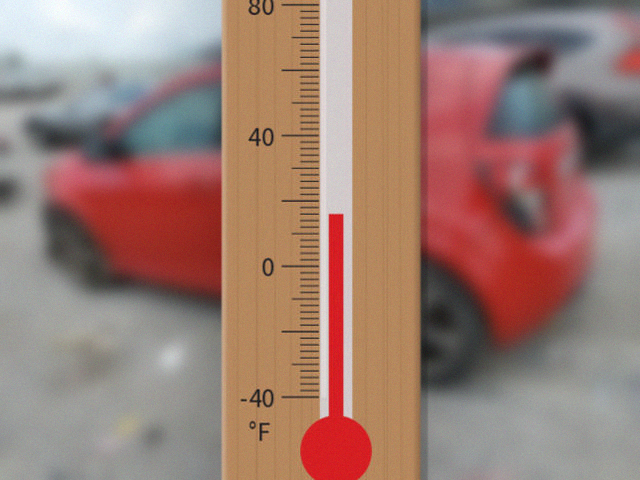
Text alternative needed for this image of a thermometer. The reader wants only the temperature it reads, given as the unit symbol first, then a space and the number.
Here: °F 16
